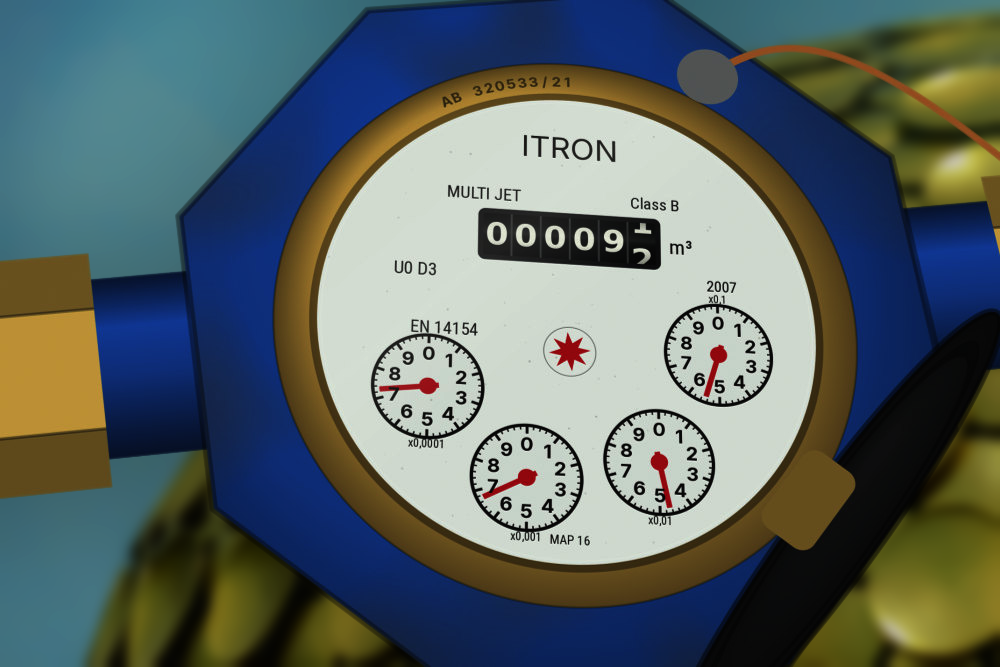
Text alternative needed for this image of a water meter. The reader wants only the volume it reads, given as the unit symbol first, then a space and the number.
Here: m³ 91.5467
